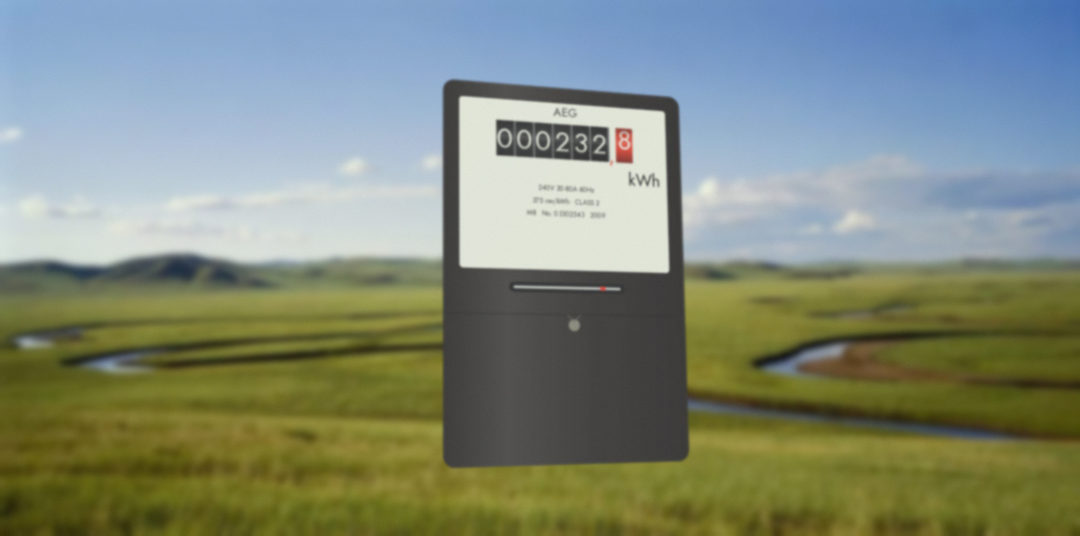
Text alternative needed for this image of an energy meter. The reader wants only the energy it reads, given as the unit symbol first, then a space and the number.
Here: kWh 232.8
